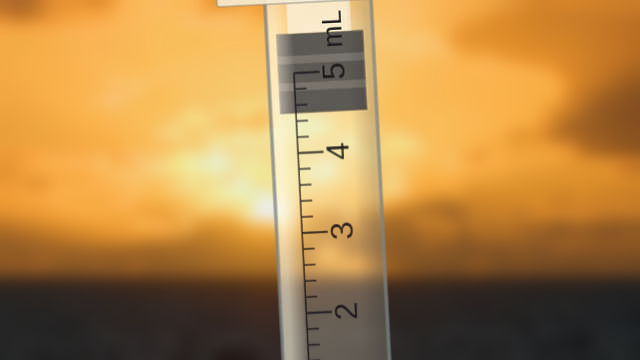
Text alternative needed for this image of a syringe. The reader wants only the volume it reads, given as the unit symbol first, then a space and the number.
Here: mL 4.5
